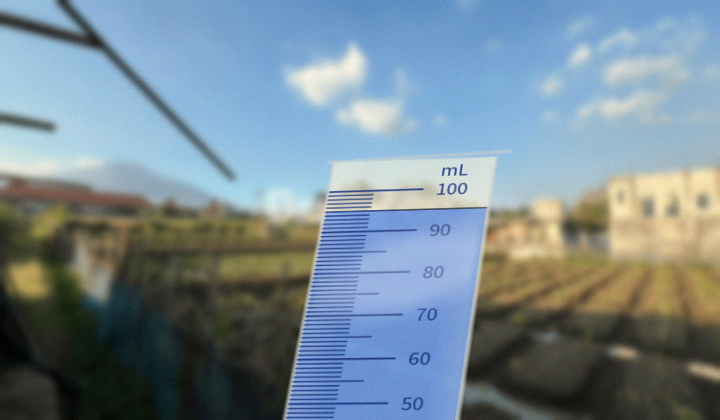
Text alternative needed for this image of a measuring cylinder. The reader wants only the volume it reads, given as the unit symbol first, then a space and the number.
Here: mL 95
